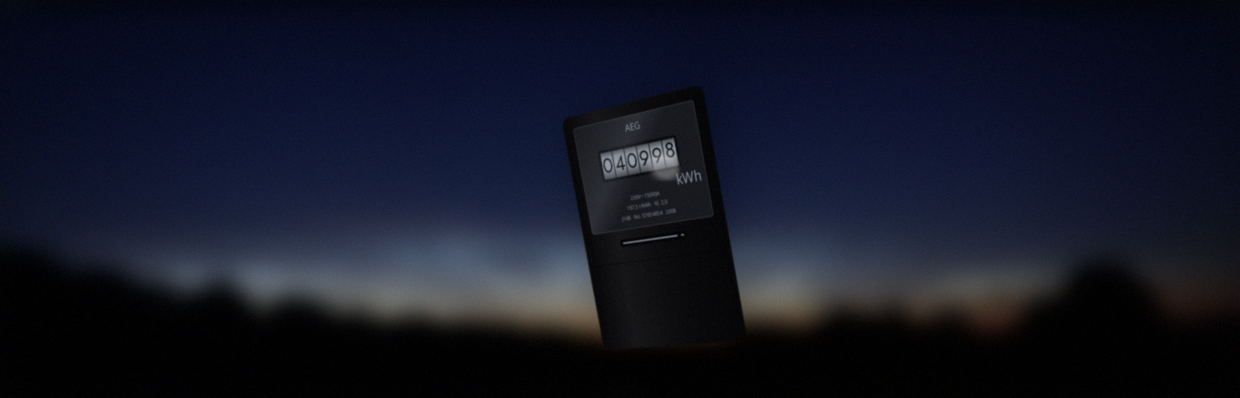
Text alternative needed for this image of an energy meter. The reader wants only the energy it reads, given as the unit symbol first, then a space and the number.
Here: kWh 40998
